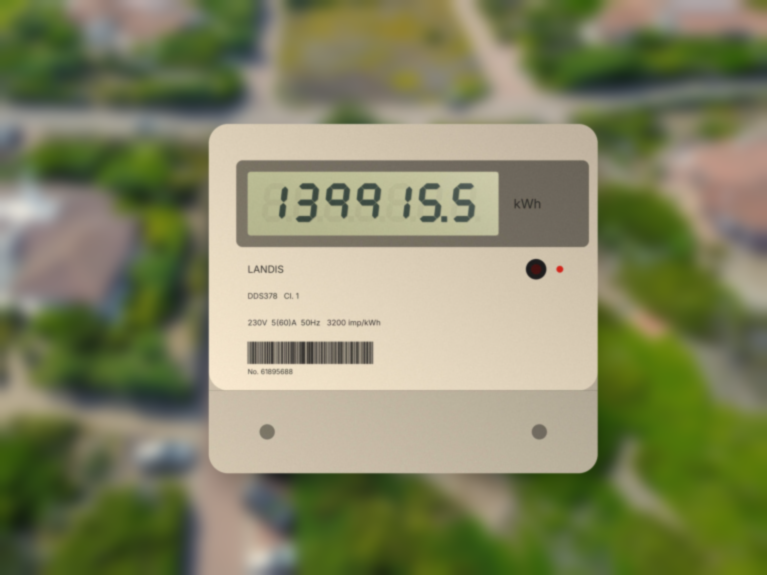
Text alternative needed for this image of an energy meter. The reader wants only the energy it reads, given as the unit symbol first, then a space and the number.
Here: kWh 139915.5
